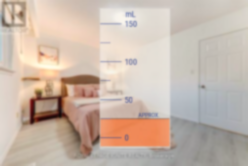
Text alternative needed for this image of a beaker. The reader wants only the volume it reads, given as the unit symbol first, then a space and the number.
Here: mL 25
